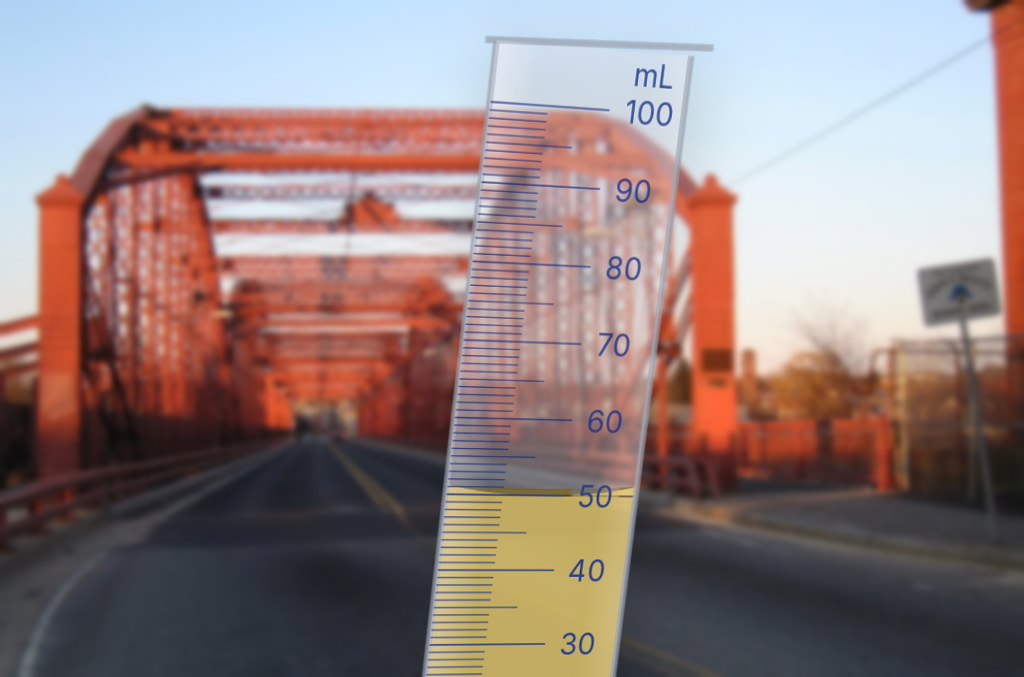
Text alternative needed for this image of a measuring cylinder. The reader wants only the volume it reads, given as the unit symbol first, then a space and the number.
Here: mL 50
